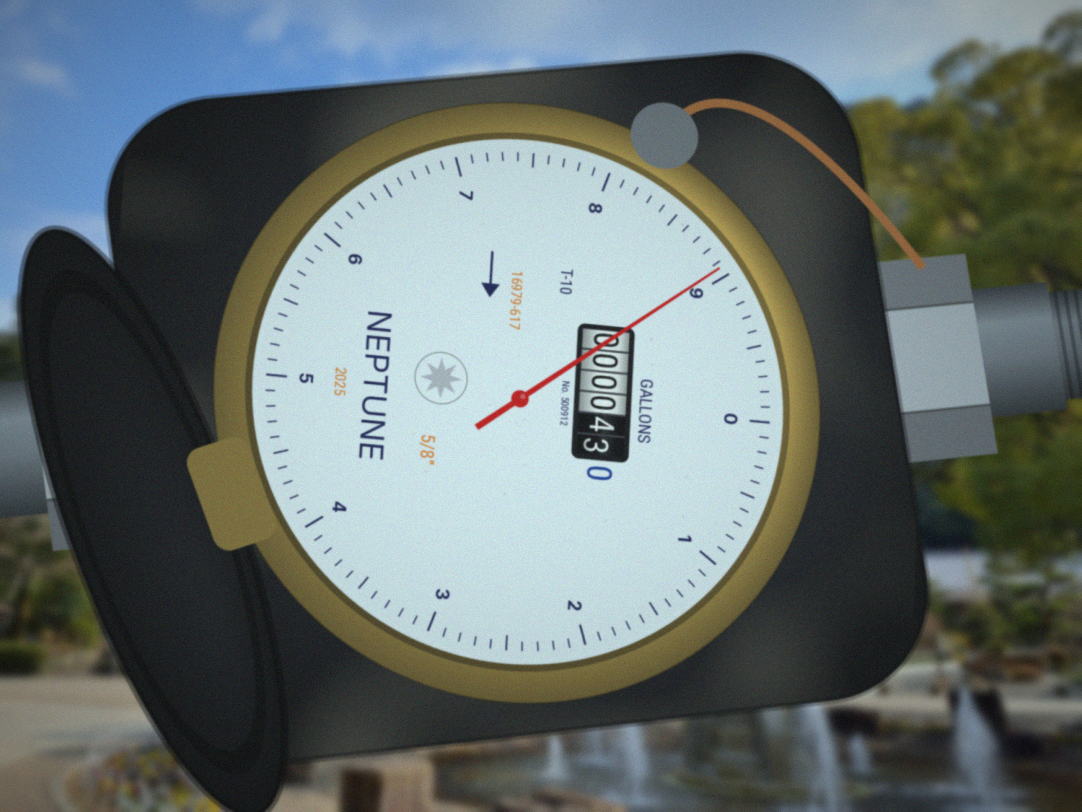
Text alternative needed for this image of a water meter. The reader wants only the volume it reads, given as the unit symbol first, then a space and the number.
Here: gal 428.9
